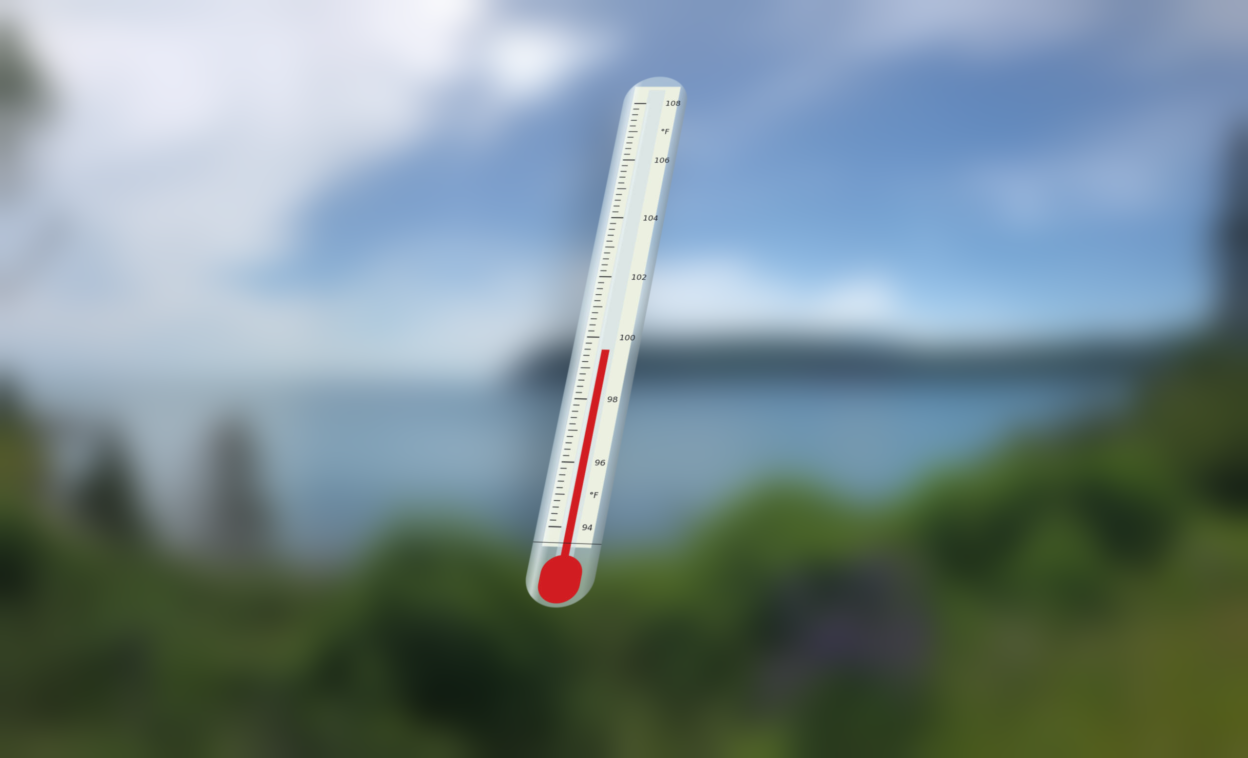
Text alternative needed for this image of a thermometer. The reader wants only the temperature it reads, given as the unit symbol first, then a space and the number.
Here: °F 99.6
